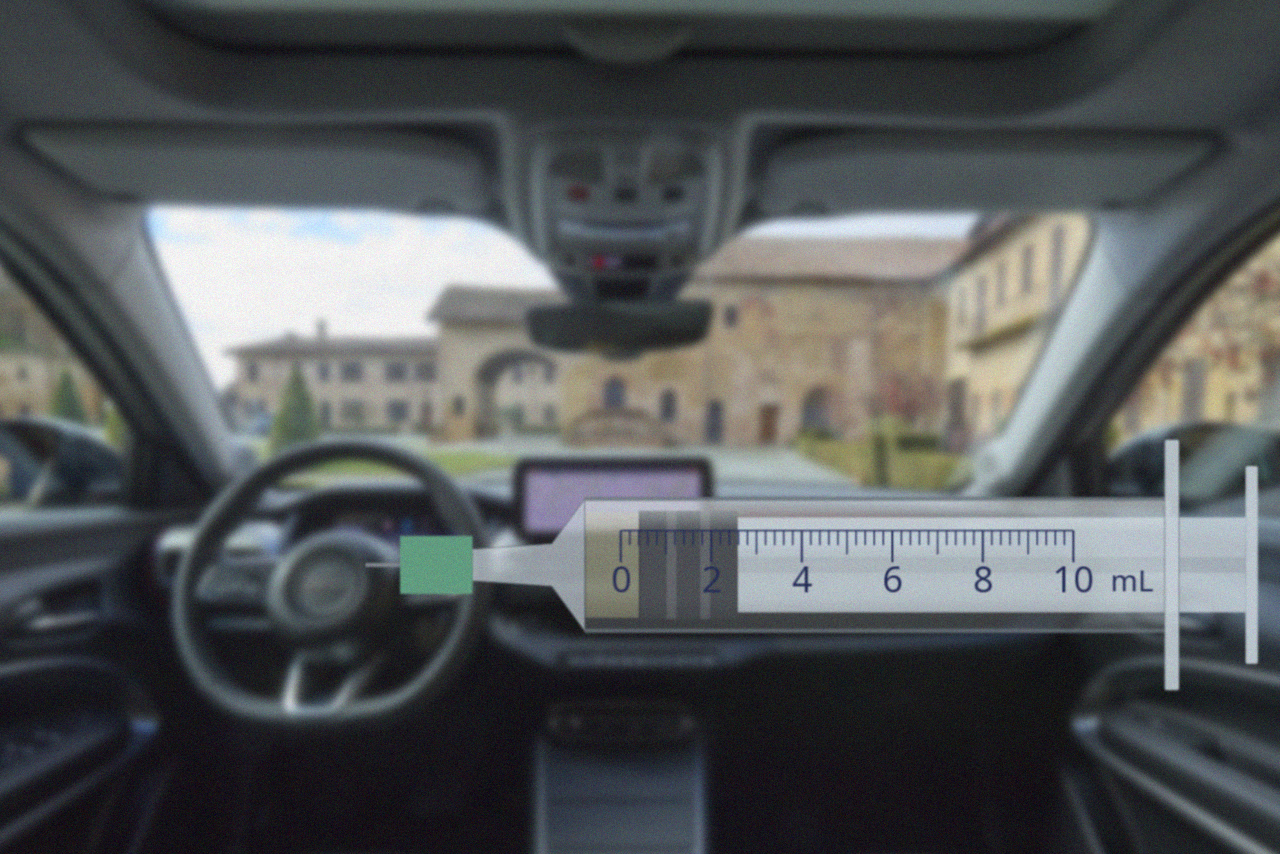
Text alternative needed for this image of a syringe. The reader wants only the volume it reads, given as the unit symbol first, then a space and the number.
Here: mL 0.4
